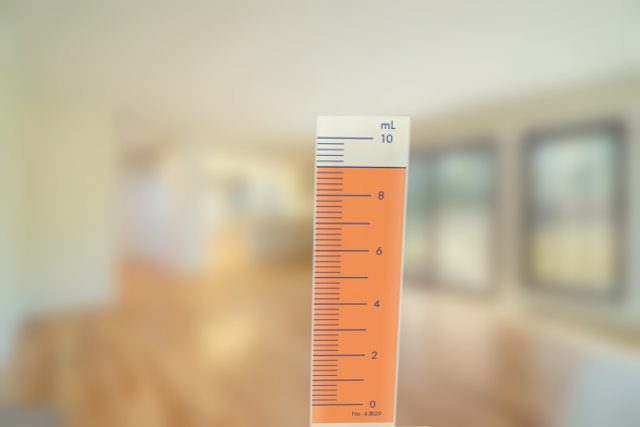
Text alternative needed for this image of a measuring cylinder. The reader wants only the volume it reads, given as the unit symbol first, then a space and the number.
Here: mL 9
